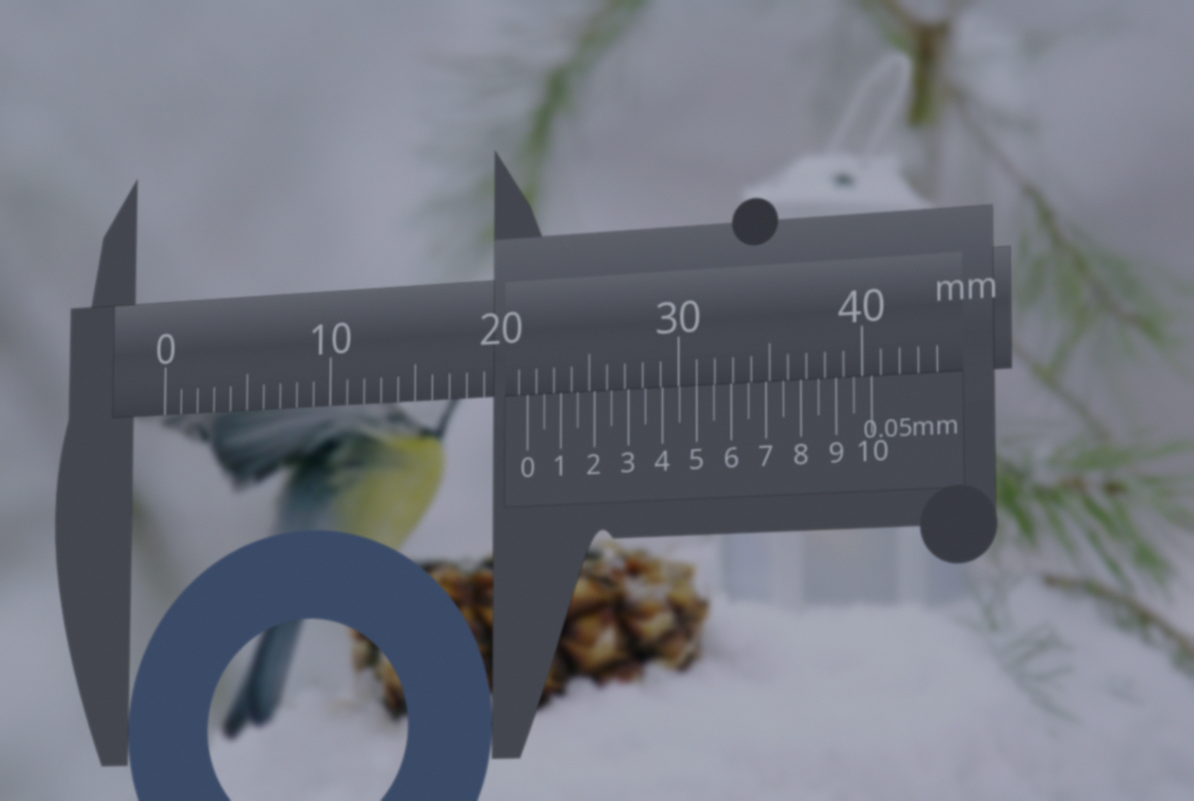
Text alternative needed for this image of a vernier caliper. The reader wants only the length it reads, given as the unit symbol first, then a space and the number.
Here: mm 21.5
